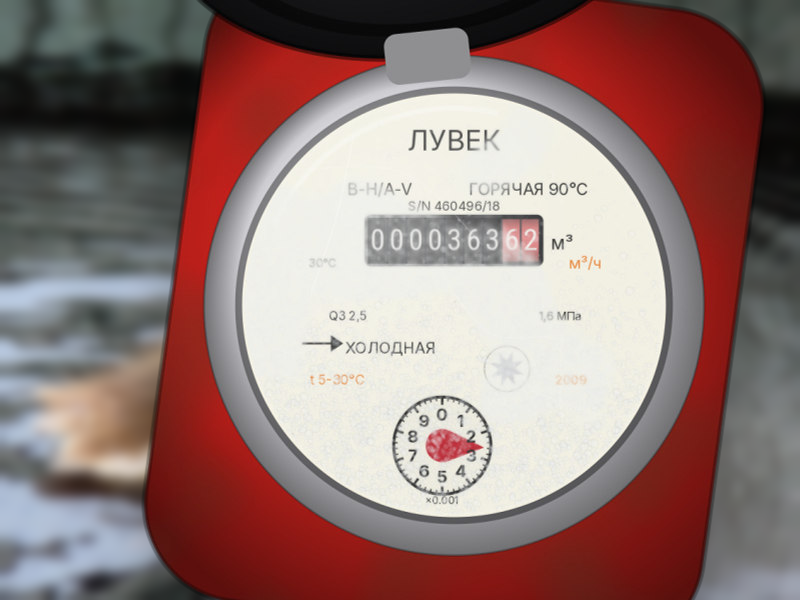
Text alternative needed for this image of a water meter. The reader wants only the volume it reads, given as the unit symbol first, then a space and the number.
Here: m³ 363.622
